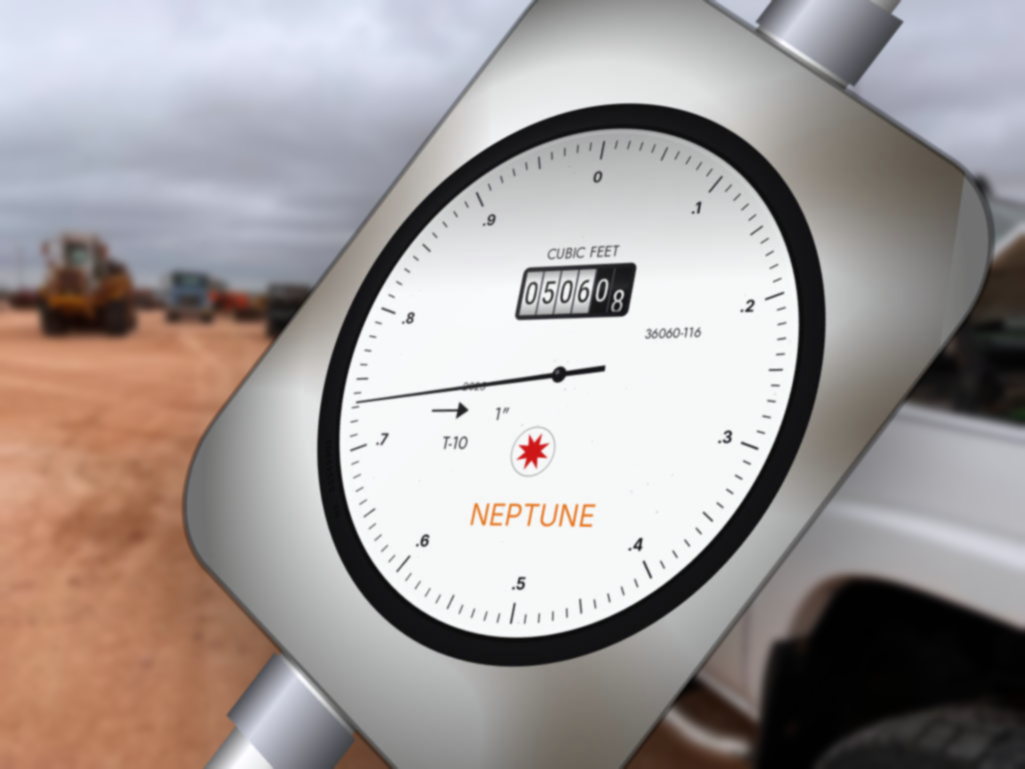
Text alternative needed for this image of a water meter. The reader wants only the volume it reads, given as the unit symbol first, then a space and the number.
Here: ft³ 50607.73
